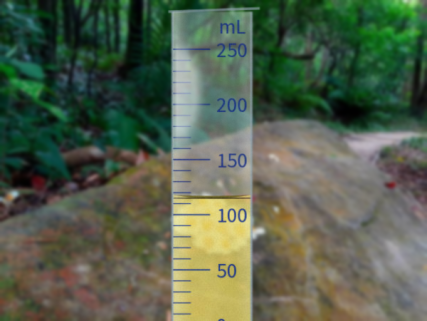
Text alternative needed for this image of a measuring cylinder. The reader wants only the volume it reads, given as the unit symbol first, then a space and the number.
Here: mL 115
